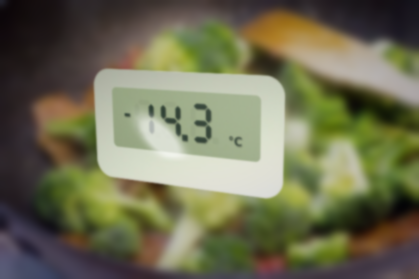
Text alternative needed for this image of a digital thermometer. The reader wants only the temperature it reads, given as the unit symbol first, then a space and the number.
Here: °C -14.3
